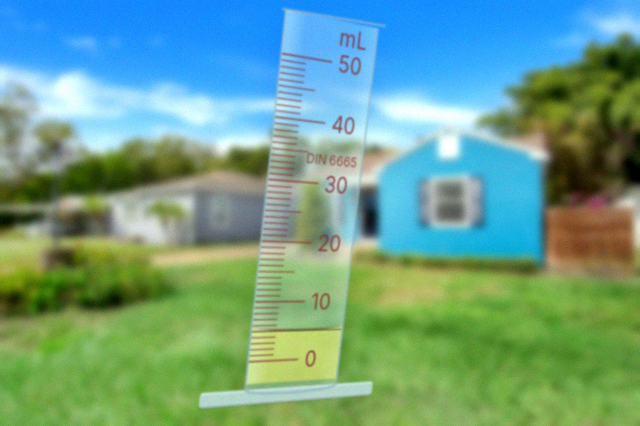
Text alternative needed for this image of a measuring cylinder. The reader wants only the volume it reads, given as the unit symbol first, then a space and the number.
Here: mL 5
